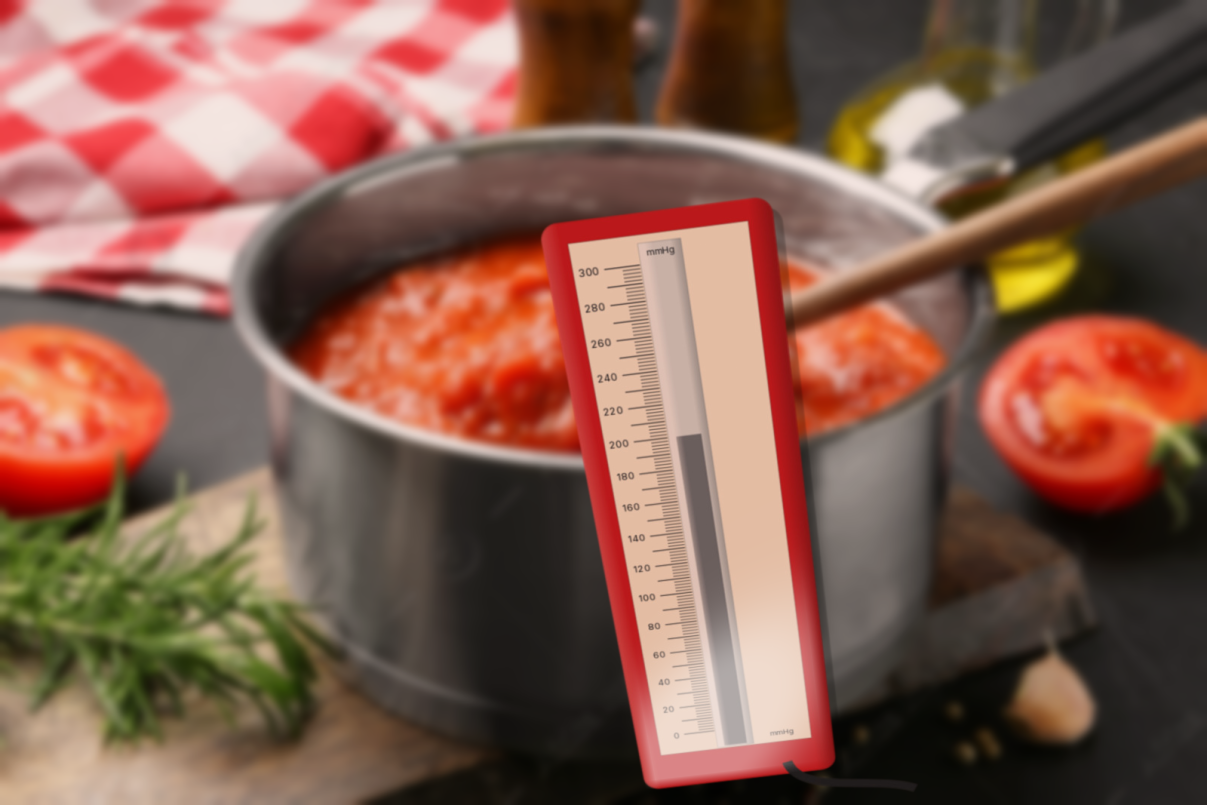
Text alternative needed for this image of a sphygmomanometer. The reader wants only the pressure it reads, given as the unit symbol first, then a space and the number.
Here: mmHg 200
